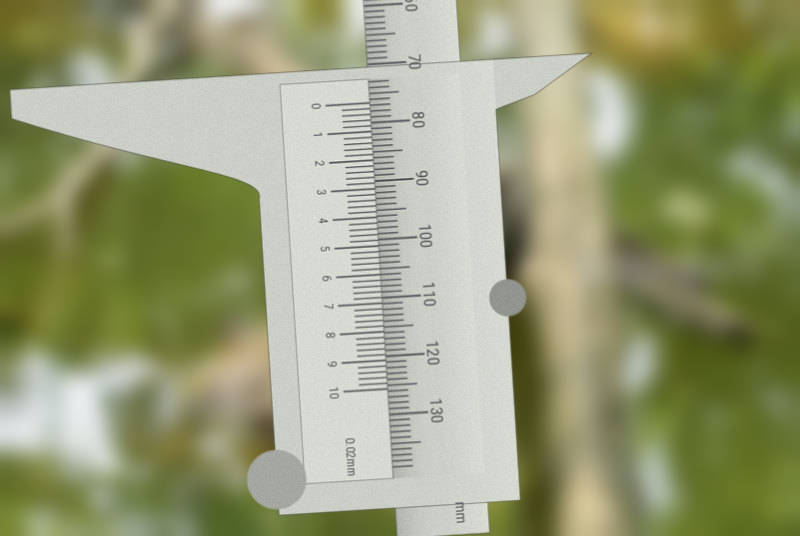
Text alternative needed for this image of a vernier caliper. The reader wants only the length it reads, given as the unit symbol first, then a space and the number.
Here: mm 76.6
